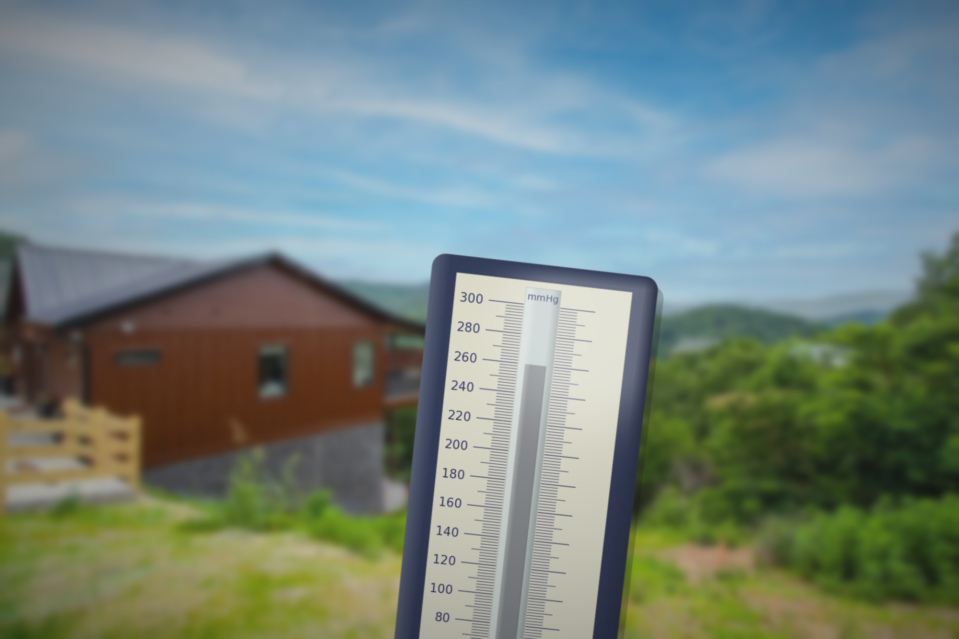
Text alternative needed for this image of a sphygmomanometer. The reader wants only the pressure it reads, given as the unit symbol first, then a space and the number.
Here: mmHg 260
